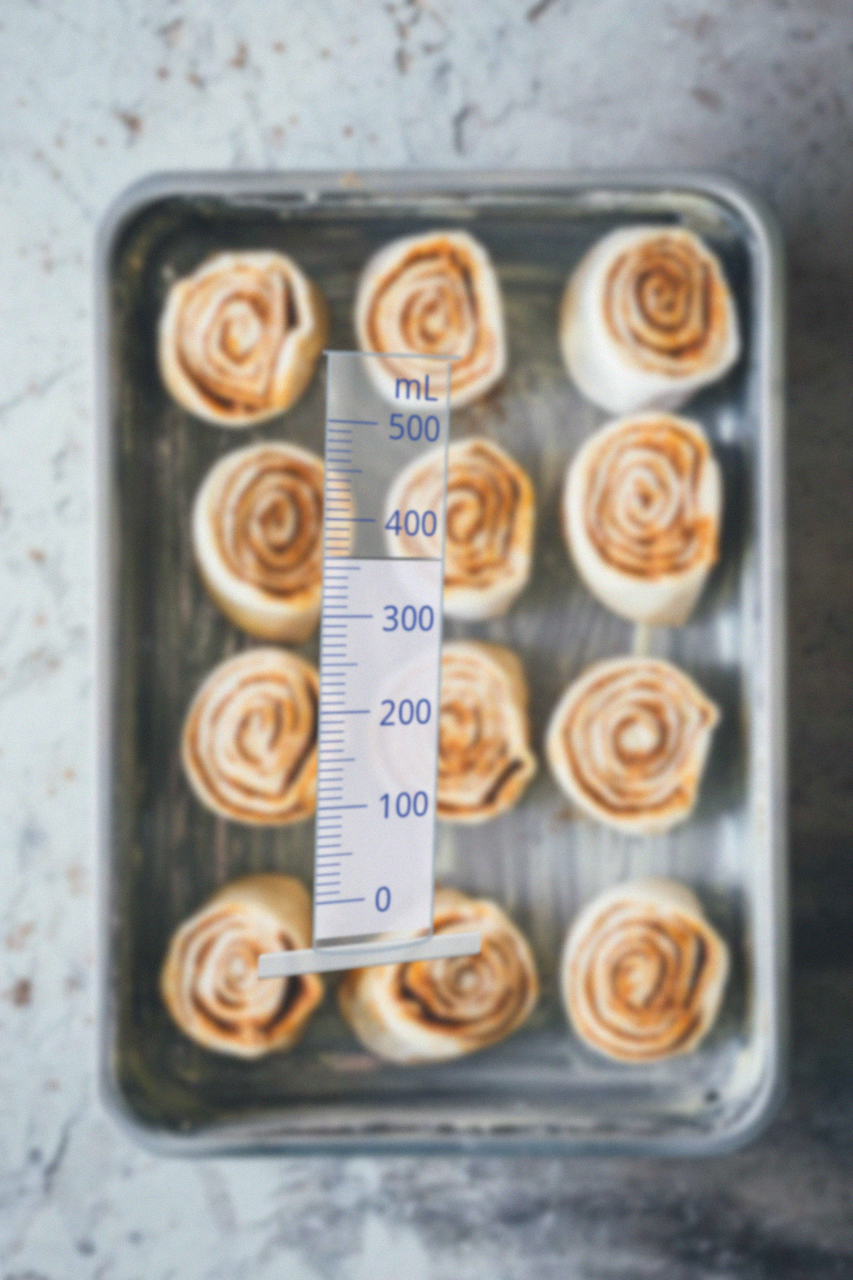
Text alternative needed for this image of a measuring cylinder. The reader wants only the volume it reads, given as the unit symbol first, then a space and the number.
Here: mL 360
